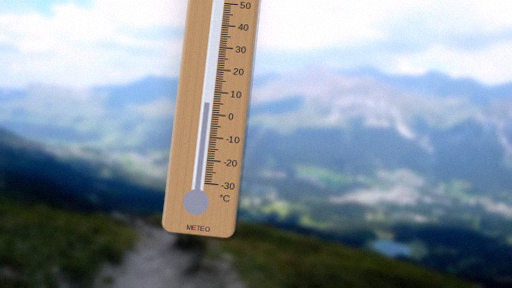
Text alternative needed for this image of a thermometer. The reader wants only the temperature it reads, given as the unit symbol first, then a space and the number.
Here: °C 5
